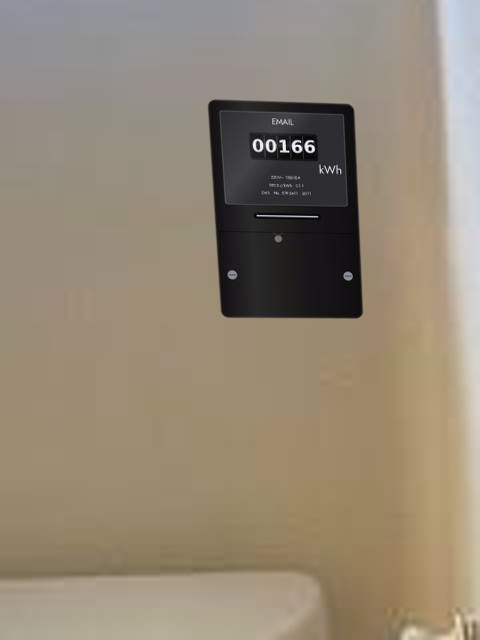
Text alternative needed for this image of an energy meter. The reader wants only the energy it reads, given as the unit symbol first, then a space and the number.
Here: kWh 166
